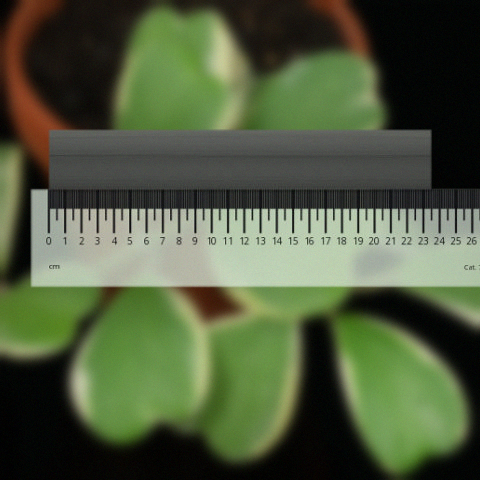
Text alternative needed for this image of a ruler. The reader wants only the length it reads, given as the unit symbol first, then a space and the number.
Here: cm 23.5
